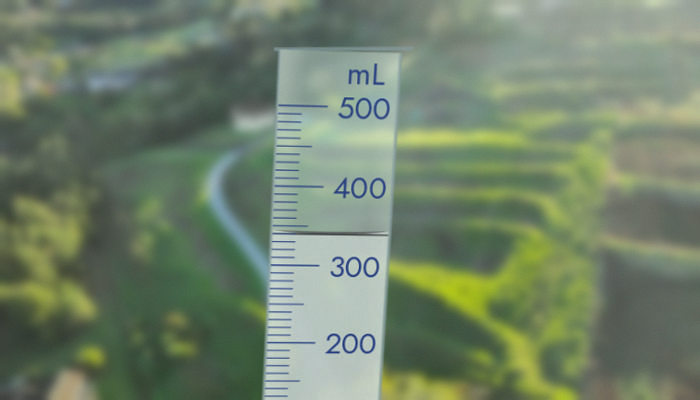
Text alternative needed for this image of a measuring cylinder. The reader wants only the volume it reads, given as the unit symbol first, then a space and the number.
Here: mL 340
